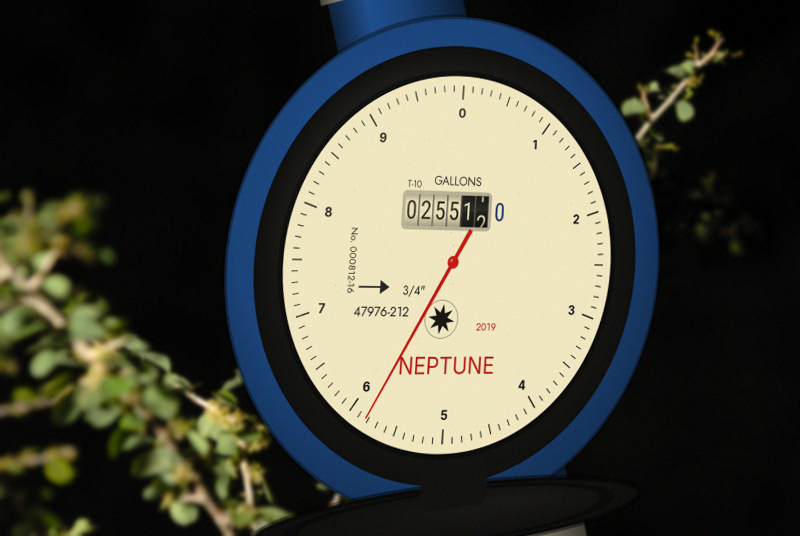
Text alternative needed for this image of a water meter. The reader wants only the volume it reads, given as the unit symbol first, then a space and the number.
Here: gal 255115.8
